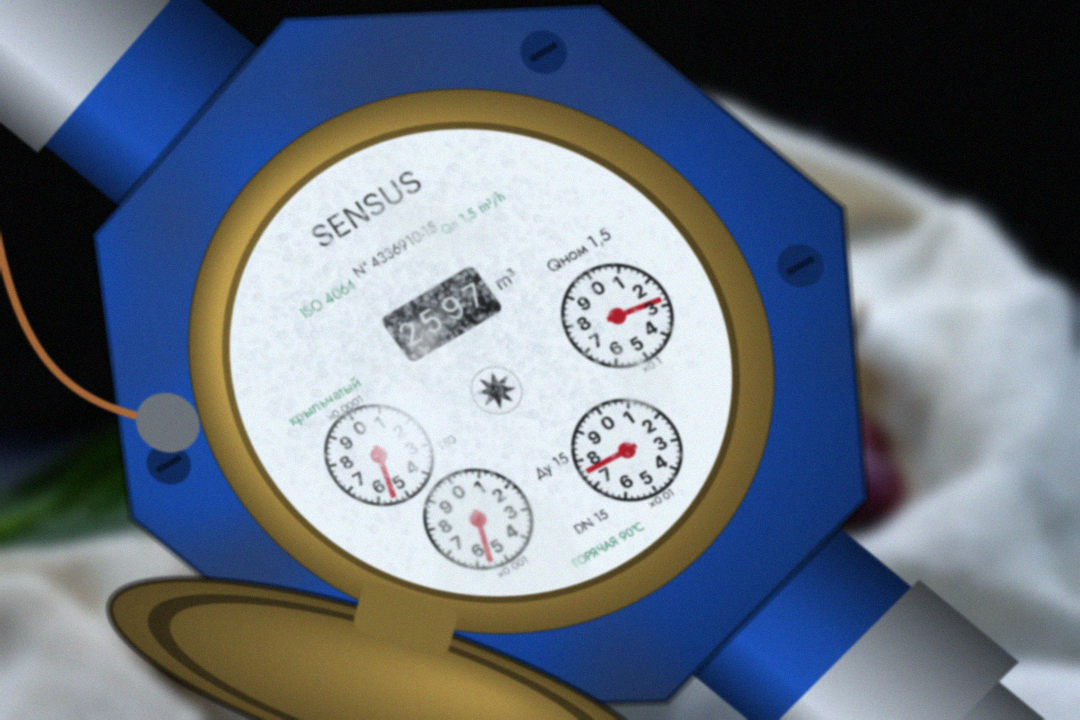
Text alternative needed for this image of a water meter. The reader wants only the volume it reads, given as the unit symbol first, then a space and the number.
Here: m³ 2597.2755
